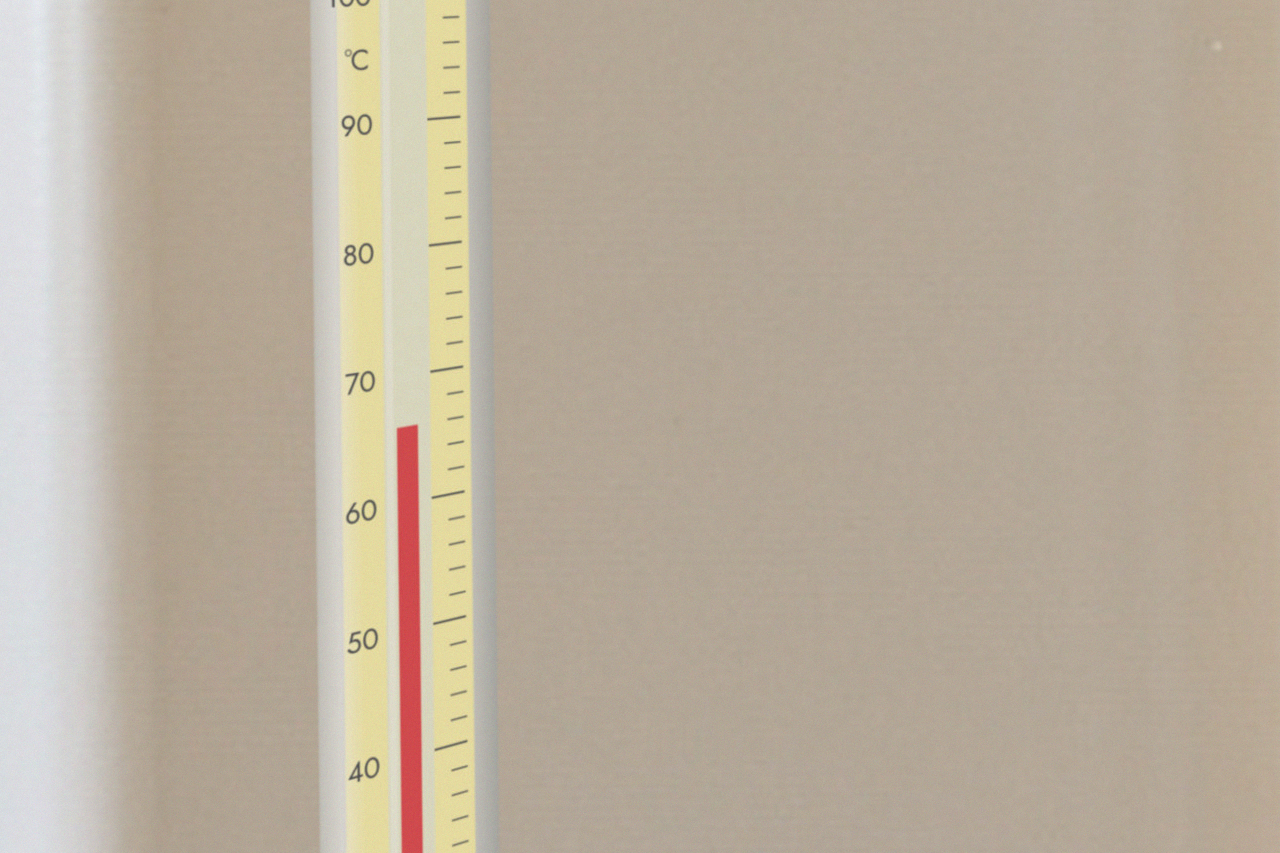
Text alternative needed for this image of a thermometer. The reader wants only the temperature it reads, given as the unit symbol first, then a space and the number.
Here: °C 66
